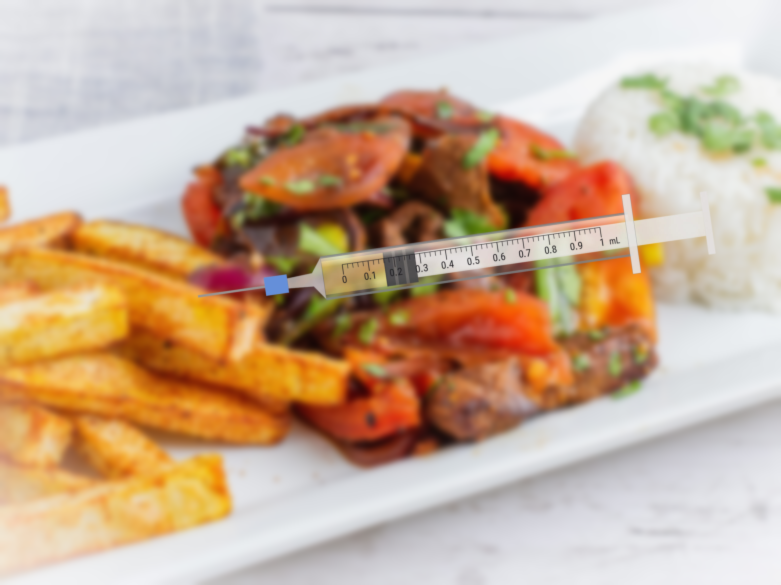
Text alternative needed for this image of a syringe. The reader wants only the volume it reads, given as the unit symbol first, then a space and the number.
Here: mL 0.16
